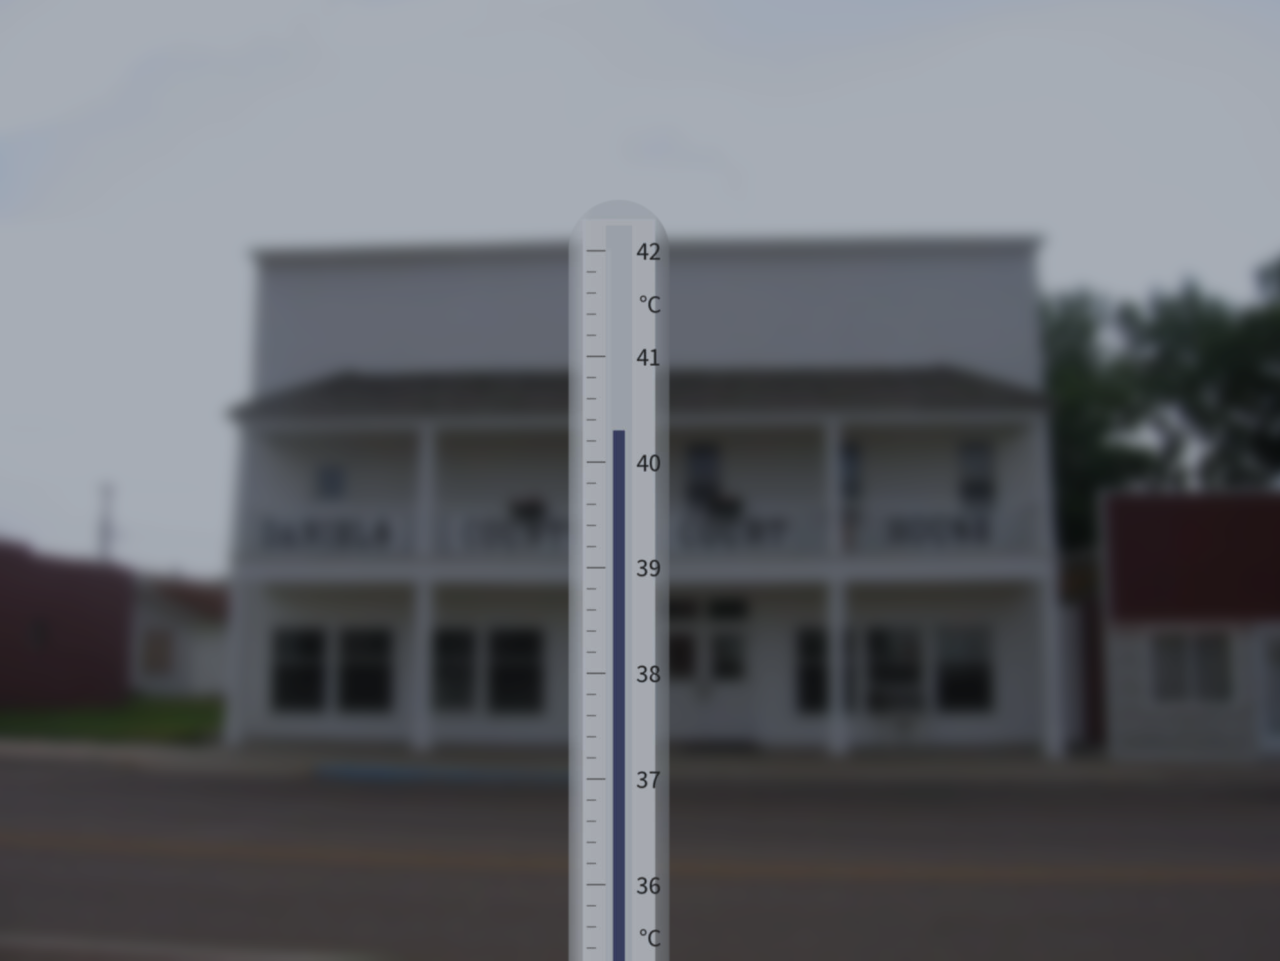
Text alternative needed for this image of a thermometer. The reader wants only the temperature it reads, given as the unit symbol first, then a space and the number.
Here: °C 40.3
